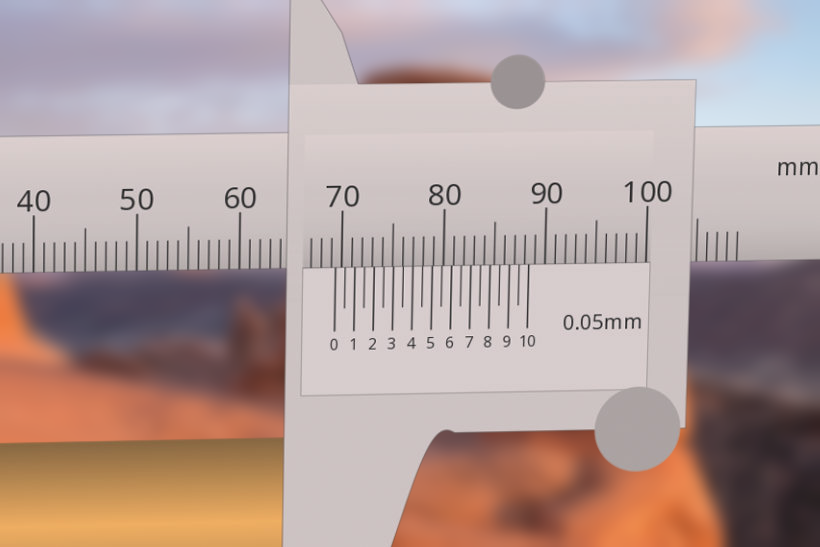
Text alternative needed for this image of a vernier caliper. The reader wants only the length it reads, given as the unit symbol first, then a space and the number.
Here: mm 69.4
